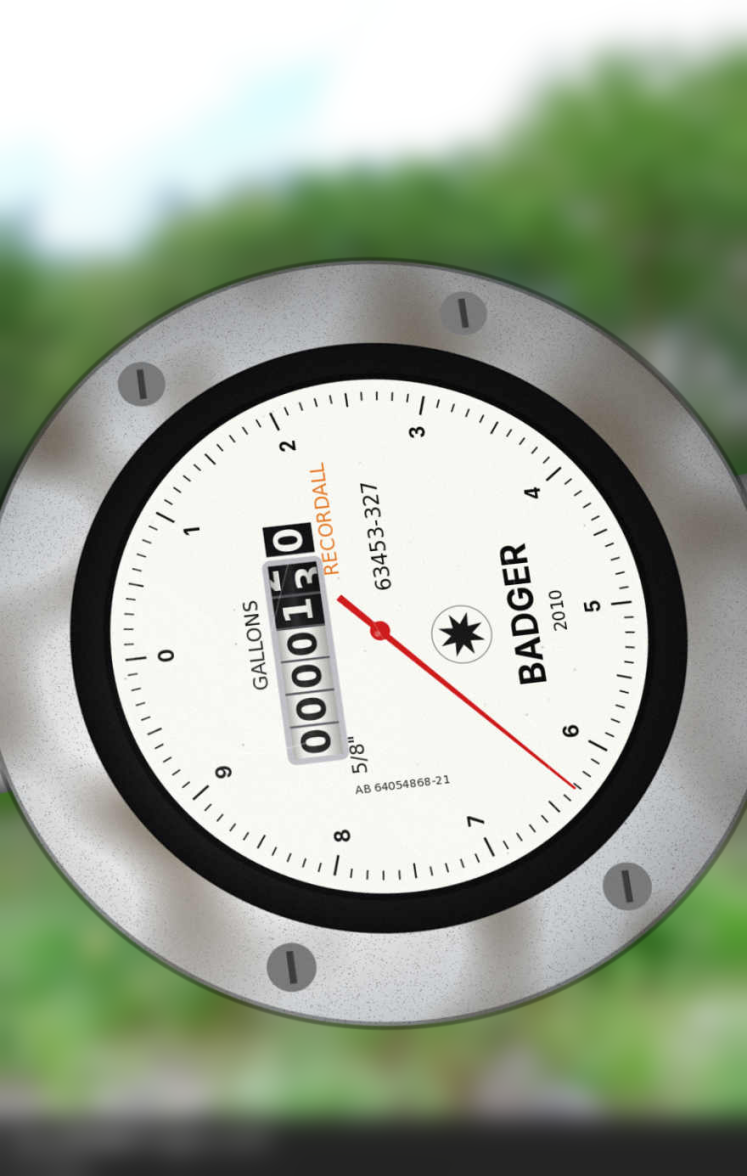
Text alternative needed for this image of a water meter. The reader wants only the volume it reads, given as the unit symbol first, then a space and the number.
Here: gal 126.3
